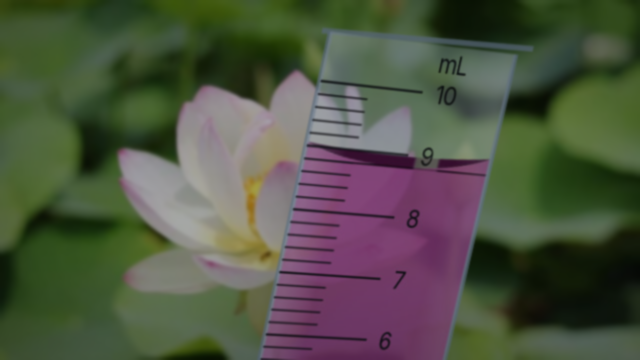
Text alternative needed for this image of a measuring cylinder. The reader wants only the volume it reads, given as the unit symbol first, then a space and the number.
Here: mL 8.8
